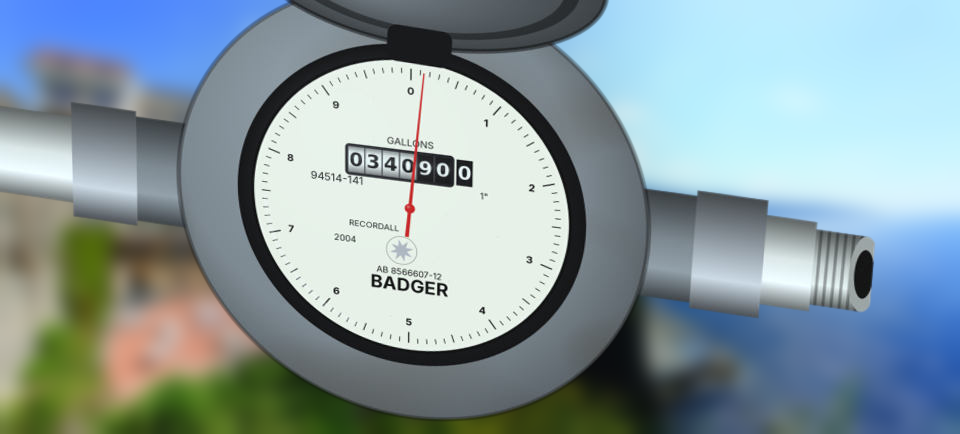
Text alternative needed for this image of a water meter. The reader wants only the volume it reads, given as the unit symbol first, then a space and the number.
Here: gal 340900.1
